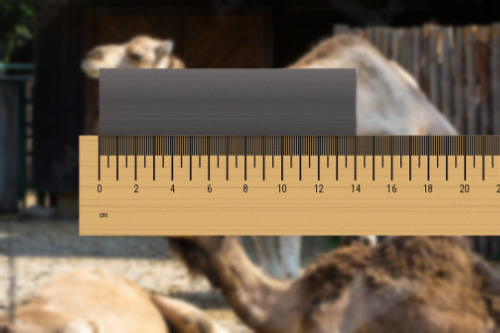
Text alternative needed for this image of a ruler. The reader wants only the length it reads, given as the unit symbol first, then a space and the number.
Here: cm 14
